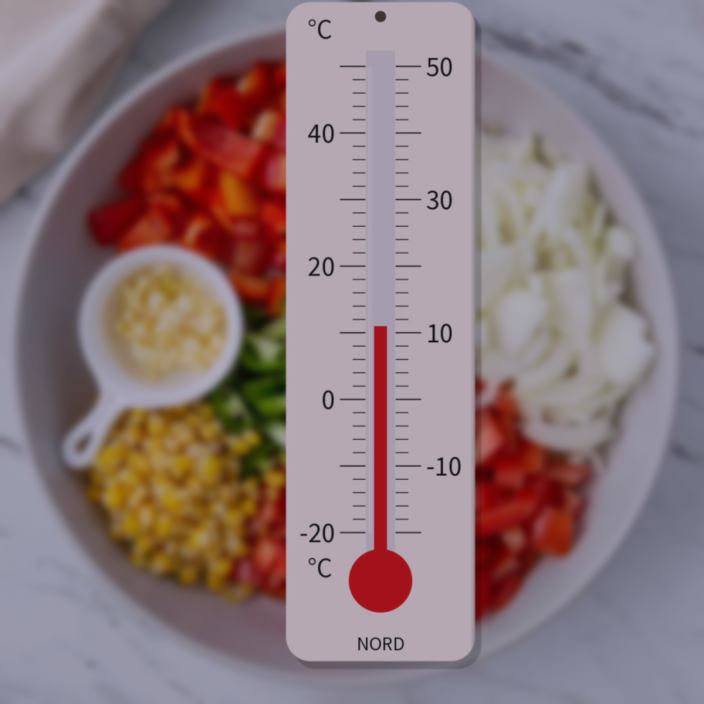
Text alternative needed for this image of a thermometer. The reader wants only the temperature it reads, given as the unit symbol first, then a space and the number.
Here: °C 11
